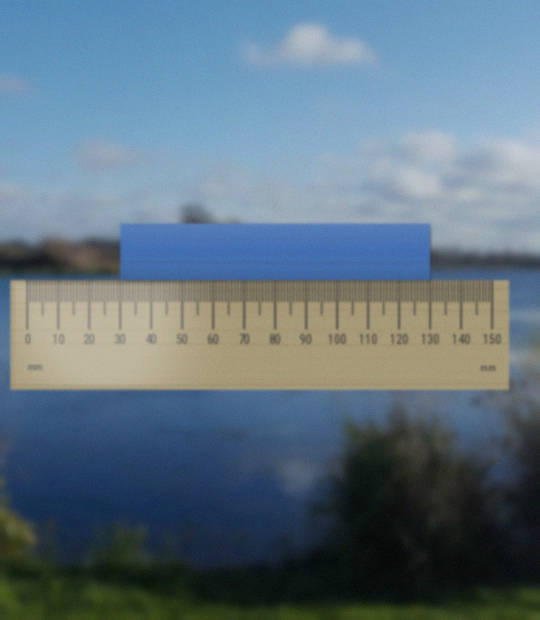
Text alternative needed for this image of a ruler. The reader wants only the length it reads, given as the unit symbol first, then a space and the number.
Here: mm 100
